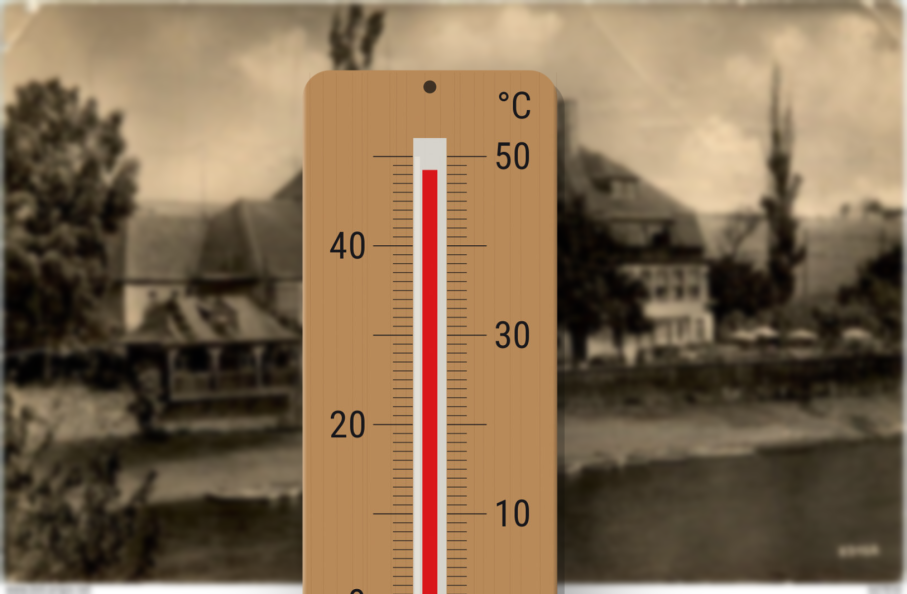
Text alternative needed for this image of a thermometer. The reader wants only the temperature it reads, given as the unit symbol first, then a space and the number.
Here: °C 48.5
